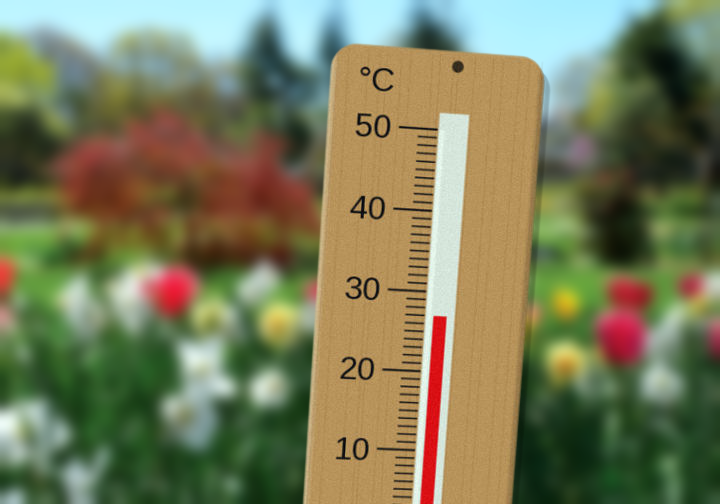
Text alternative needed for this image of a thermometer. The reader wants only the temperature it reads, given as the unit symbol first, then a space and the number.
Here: °C 27
